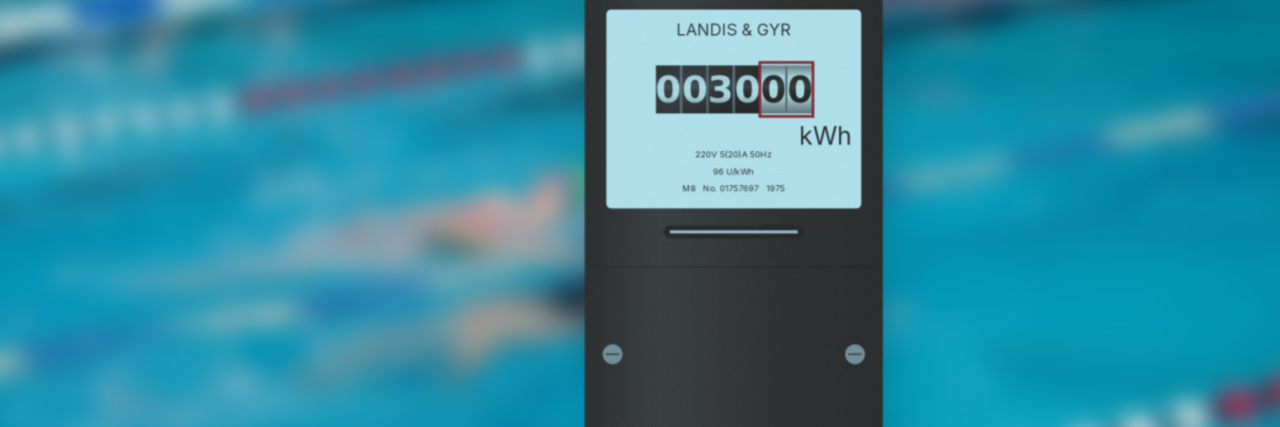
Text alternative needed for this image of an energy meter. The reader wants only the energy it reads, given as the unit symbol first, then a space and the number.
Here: kWh 30.00
